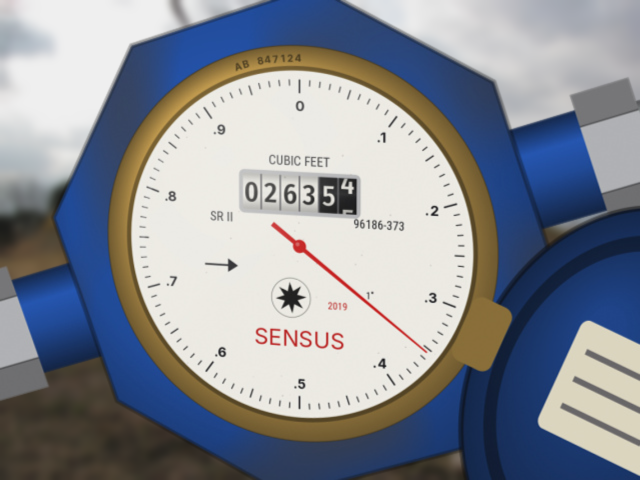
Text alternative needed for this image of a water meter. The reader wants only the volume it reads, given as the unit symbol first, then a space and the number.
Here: ft³ 26354.35
